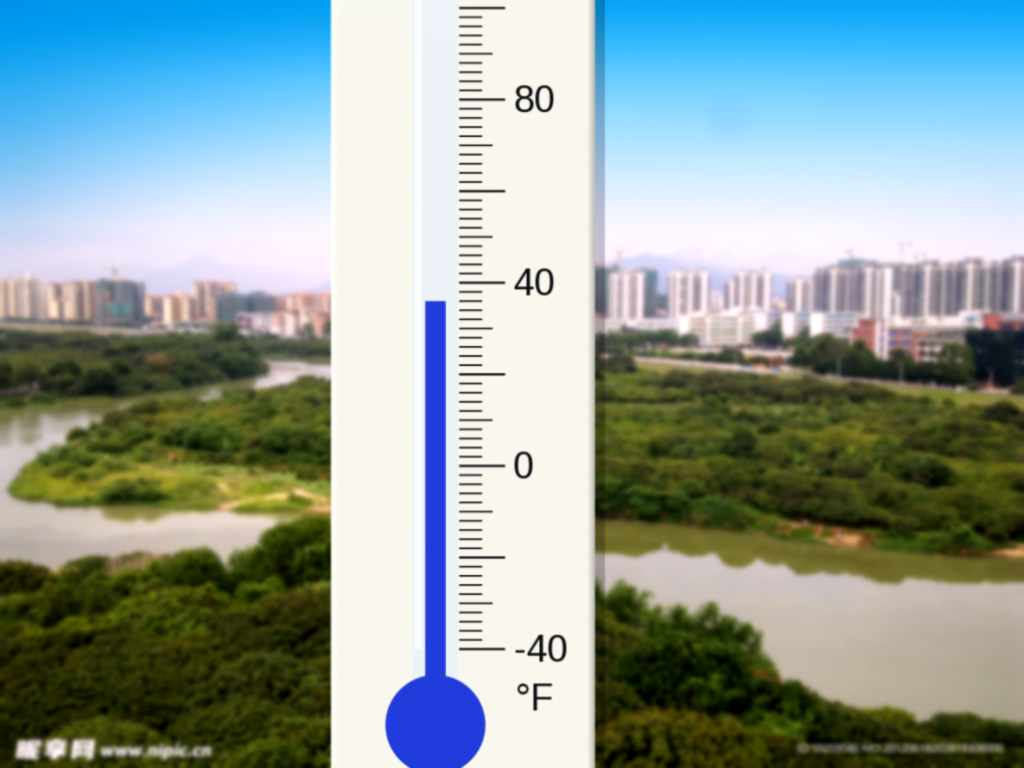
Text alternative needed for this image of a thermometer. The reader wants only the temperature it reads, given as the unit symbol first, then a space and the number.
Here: °F 36
